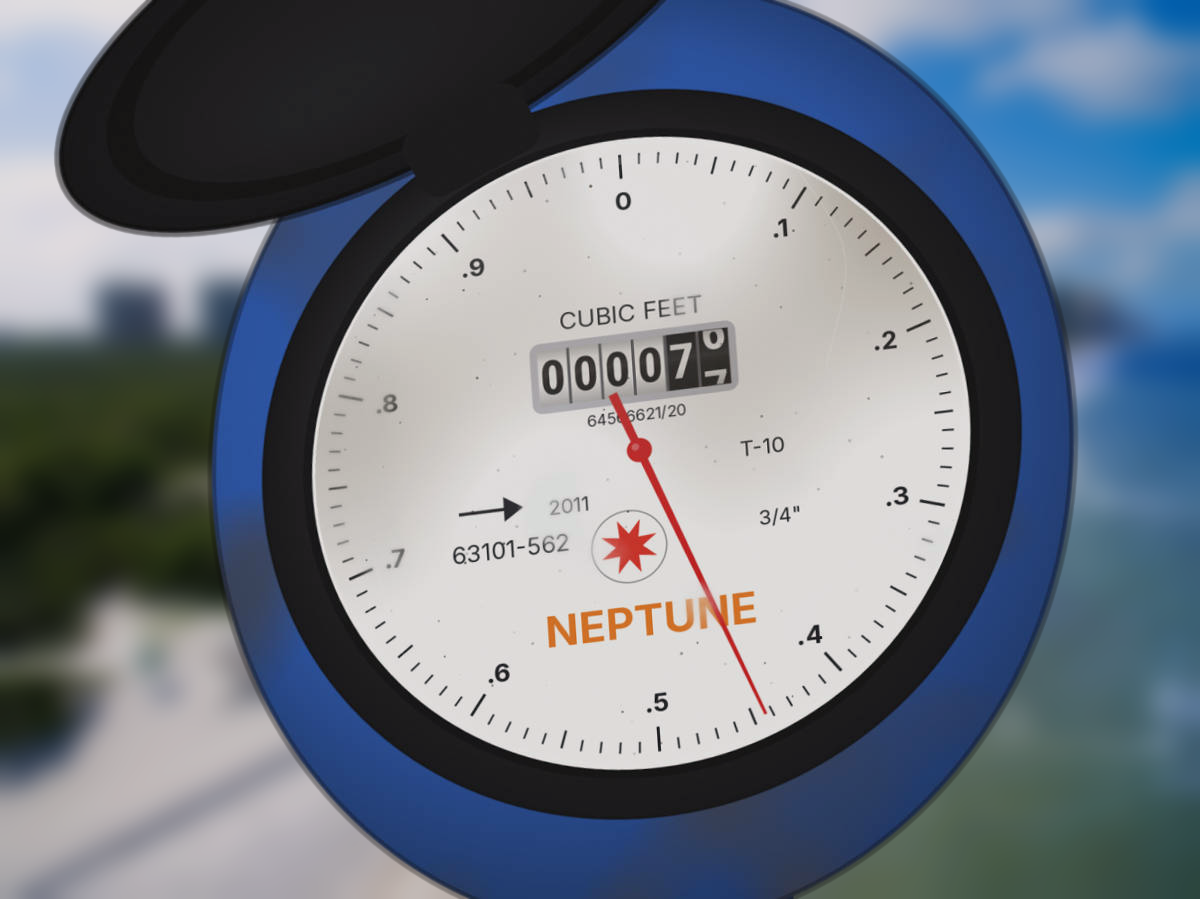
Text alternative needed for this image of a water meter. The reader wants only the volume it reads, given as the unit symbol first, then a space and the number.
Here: ft³ 76.44
